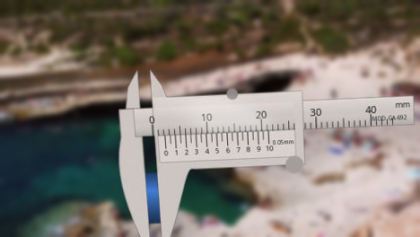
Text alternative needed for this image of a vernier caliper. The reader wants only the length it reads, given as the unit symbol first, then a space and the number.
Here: mm 2.2
